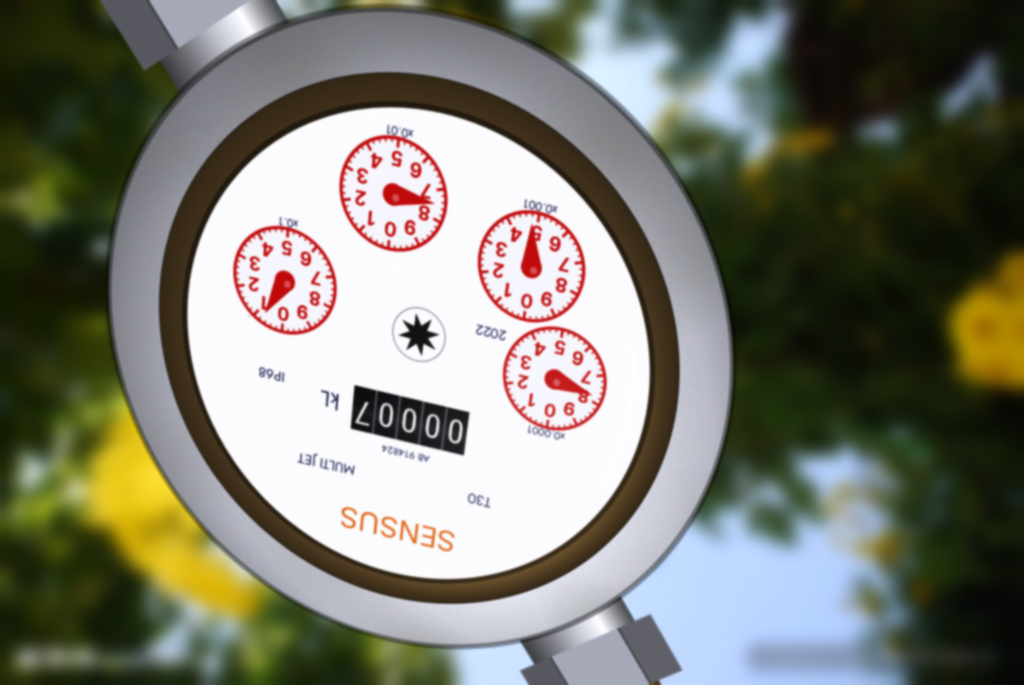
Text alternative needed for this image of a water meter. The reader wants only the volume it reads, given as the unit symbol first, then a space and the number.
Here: kL 7.0747
